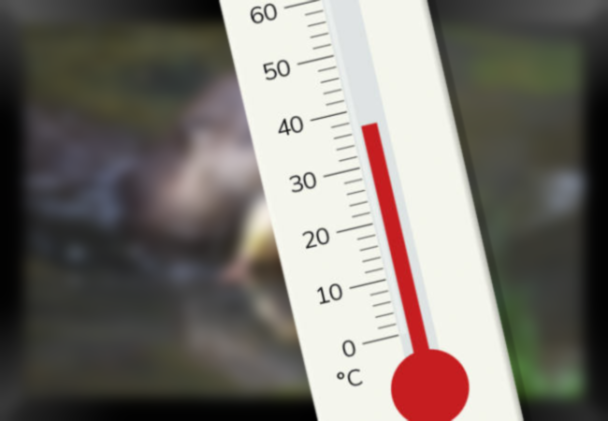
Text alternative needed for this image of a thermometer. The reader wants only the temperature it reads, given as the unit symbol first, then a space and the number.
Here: °C 37
